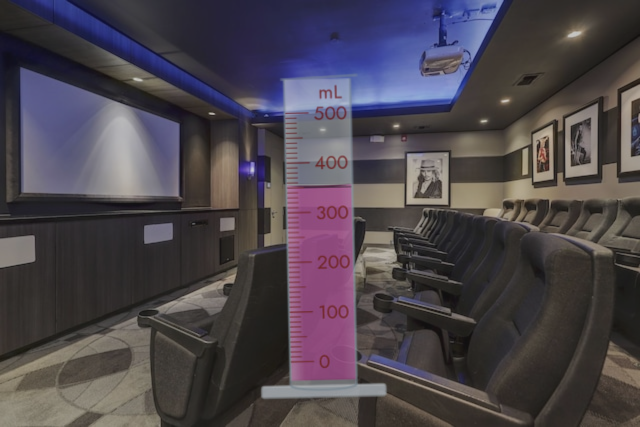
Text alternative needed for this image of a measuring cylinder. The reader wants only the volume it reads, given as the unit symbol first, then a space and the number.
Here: mL 350
